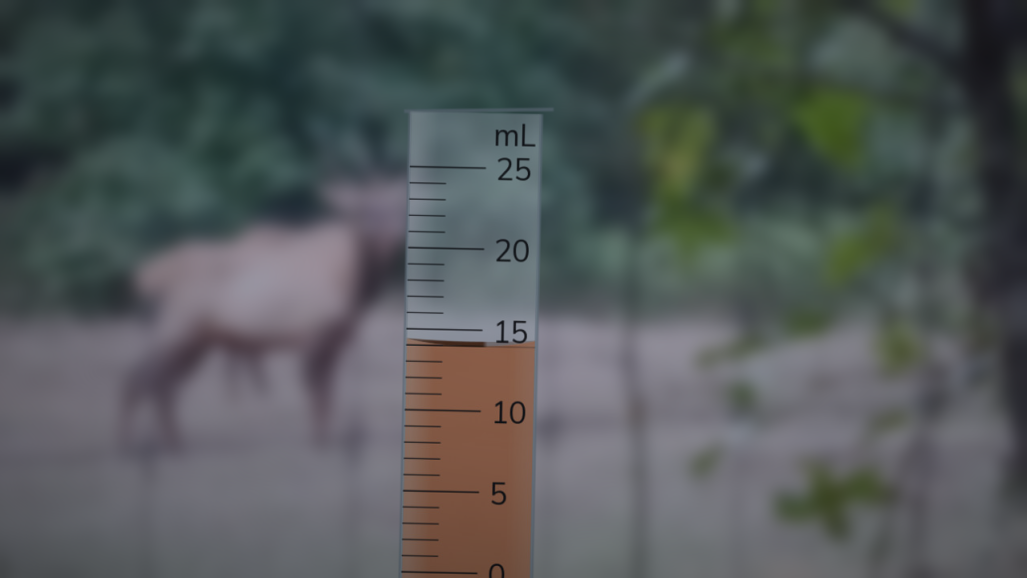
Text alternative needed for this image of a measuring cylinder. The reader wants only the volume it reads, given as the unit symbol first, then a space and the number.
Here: mL 14
